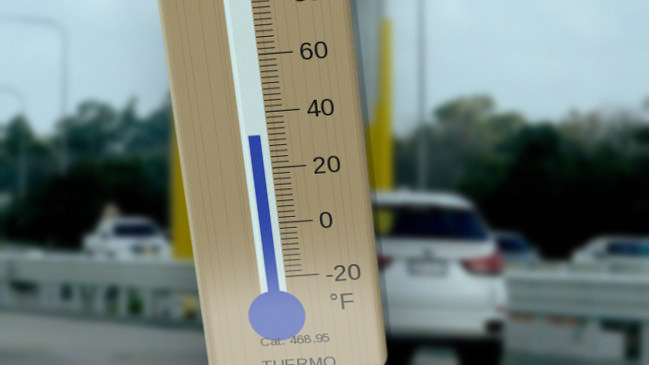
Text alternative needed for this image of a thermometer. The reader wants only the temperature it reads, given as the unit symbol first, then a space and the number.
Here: °F 32
